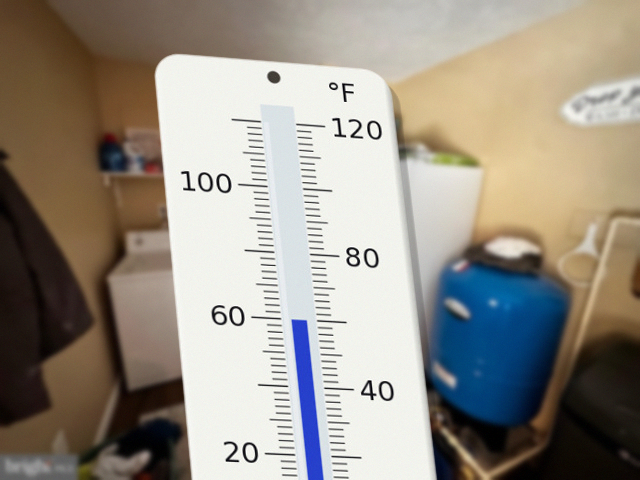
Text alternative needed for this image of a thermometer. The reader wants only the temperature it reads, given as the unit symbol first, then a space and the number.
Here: °F 60
